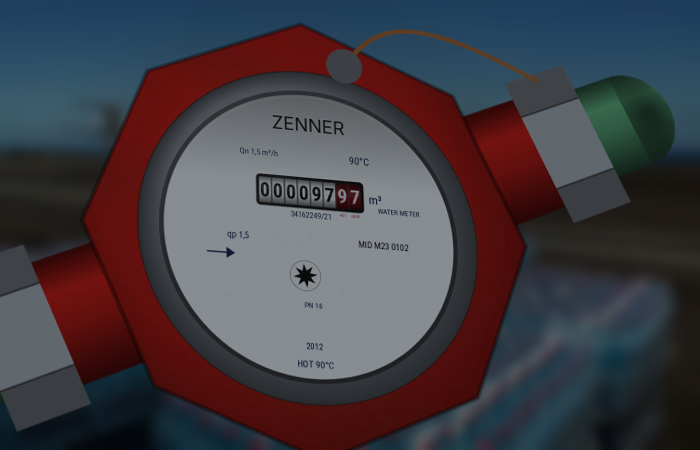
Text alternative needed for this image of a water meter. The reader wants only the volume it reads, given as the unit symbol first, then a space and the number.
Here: m³ 97.97
